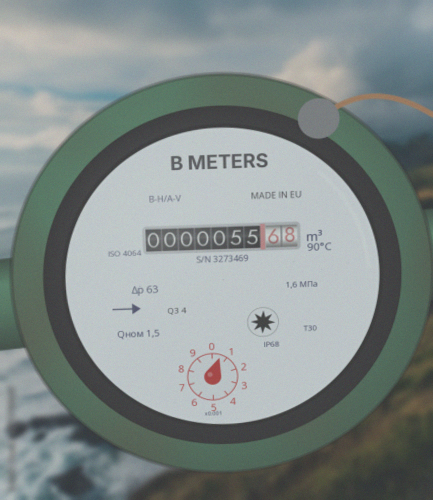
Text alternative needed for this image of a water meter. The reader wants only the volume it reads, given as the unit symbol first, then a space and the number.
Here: m³ 55.680
